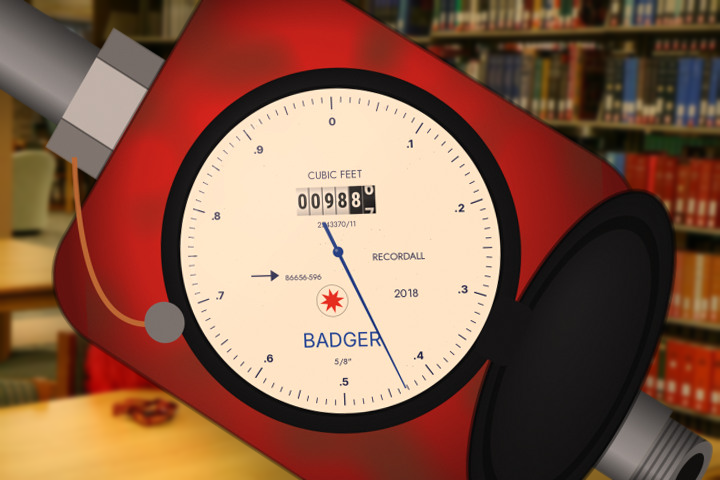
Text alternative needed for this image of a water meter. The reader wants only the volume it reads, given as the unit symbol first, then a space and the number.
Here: ft³ 9886.43
